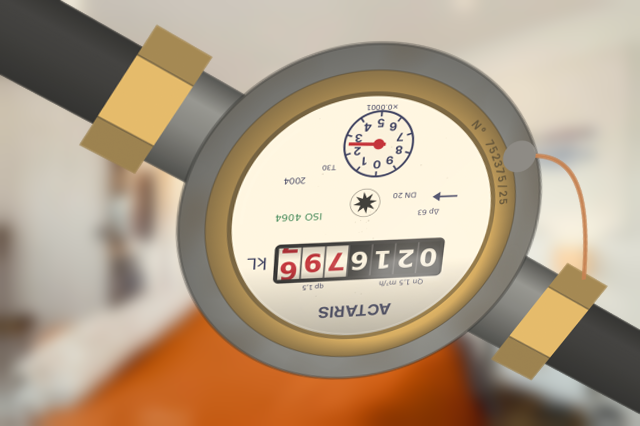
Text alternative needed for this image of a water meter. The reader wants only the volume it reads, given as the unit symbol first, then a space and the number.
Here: kL 216.7962
